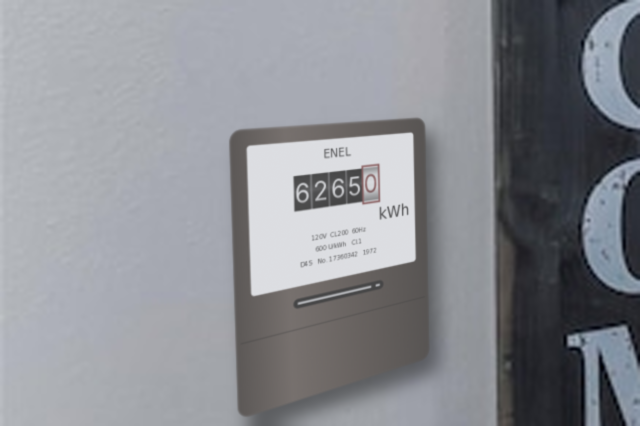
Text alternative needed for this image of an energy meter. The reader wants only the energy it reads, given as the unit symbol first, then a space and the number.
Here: kWh 6265.0
